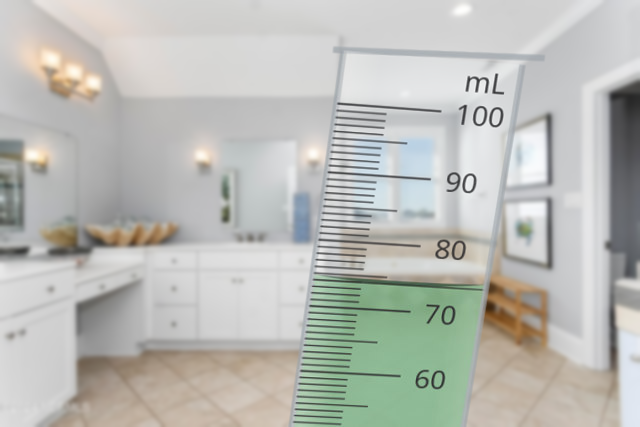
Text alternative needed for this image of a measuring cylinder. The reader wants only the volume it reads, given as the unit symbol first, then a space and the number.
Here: mL 74
